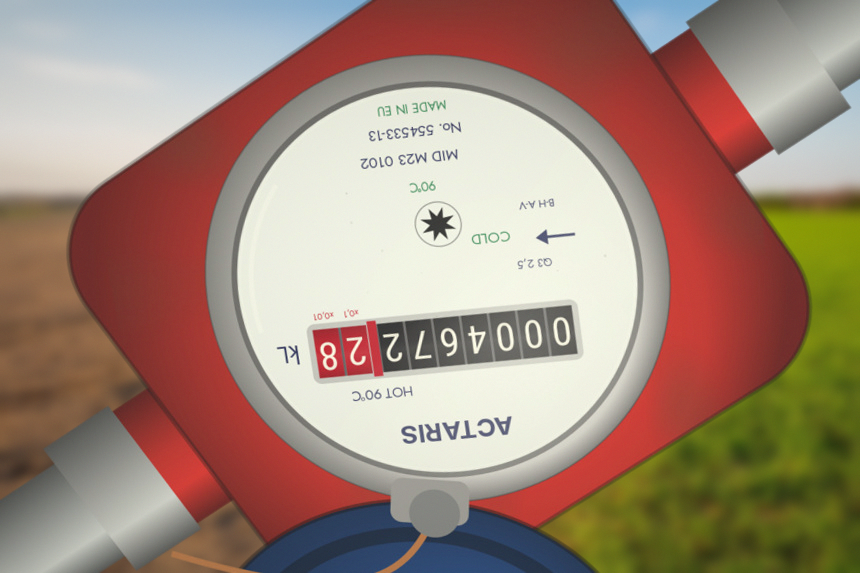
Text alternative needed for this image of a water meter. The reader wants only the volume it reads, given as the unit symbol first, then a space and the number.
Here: kL 4672.28
